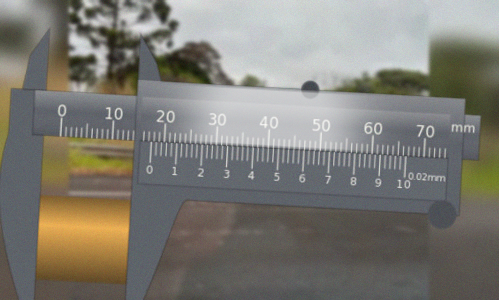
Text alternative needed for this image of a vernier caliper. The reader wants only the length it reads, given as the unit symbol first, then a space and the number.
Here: mm 17.5
